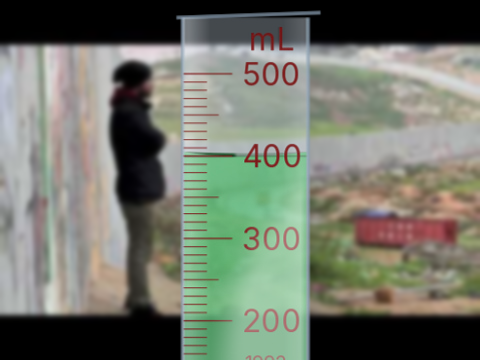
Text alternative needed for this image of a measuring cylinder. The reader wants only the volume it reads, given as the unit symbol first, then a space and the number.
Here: mL 400
